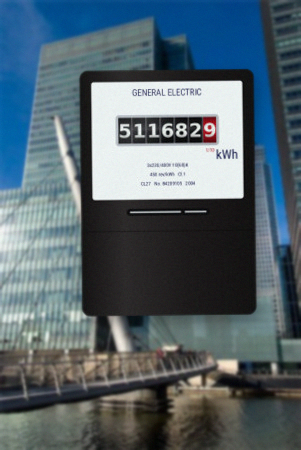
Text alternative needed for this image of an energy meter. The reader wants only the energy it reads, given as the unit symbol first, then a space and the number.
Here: kWh 511682.9
